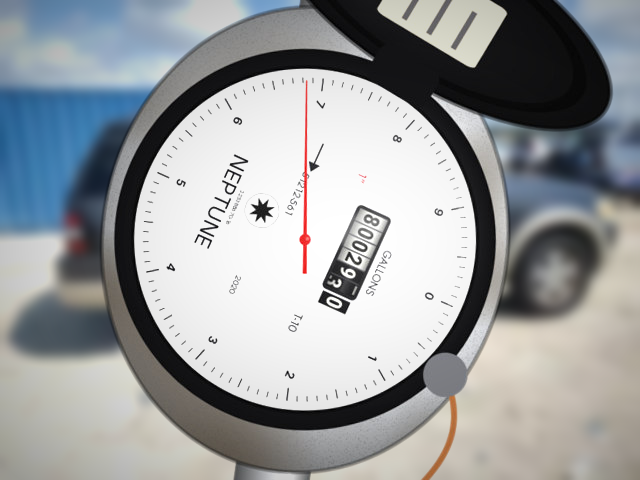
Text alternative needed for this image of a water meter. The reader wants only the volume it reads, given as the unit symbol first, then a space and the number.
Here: gal 8002926.8
